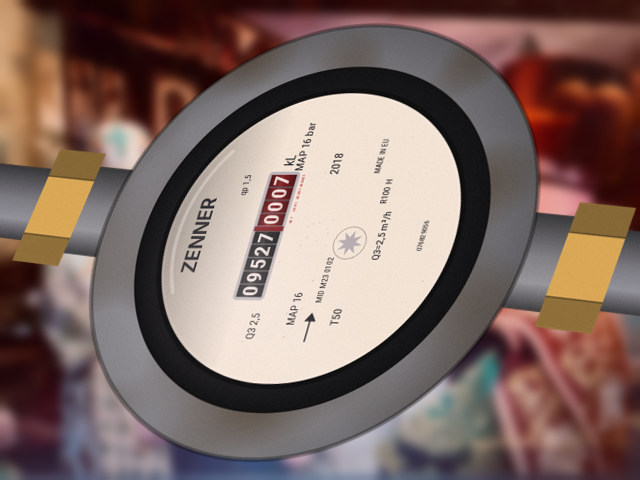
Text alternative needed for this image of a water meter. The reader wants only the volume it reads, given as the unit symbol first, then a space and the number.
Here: kL 9527.0007
